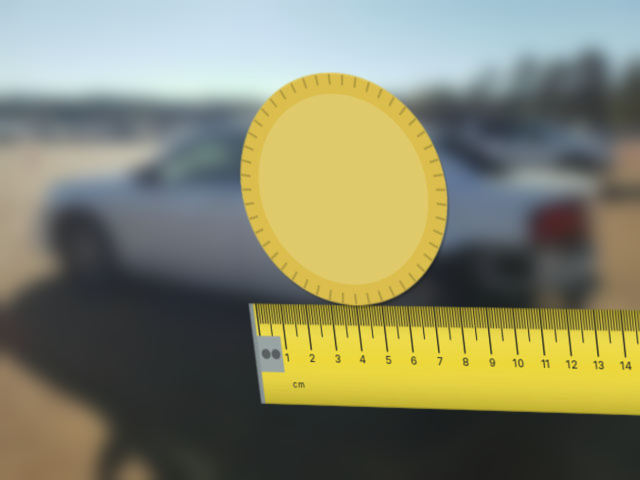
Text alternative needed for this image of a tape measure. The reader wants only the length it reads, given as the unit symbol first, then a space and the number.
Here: cm 8
